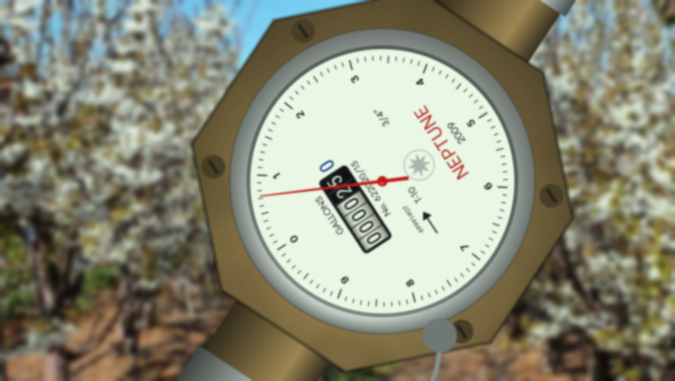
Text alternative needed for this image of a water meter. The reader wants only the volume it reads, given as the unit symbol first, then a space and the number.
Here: gal 250.7
